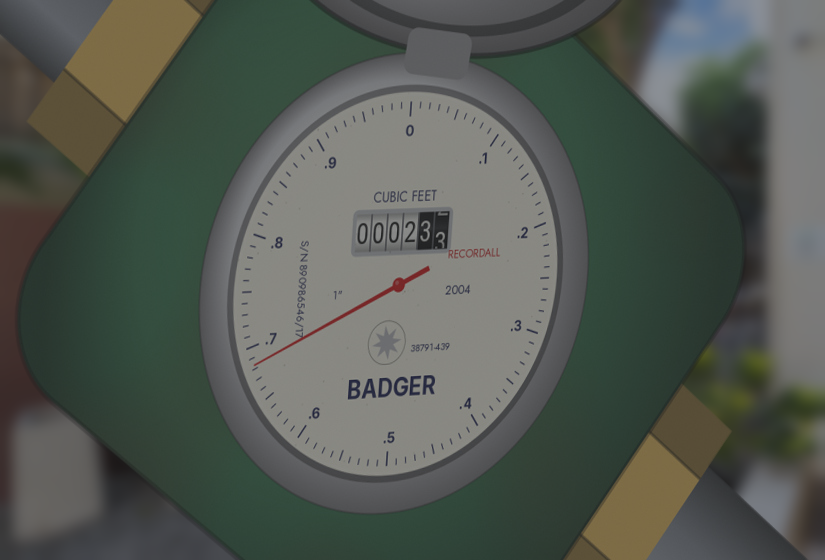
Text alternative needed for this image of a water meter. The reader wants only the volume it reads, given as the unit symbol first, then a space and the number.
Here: ft³ 232.68
